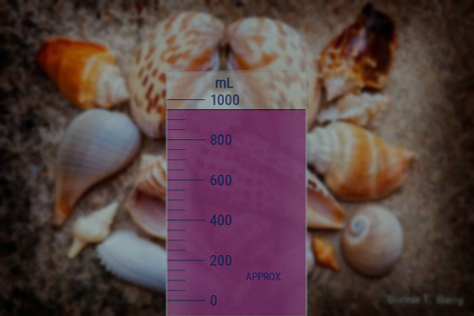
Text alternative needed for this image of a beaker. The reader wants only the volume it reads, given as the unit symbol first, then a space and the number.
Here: mL 950
